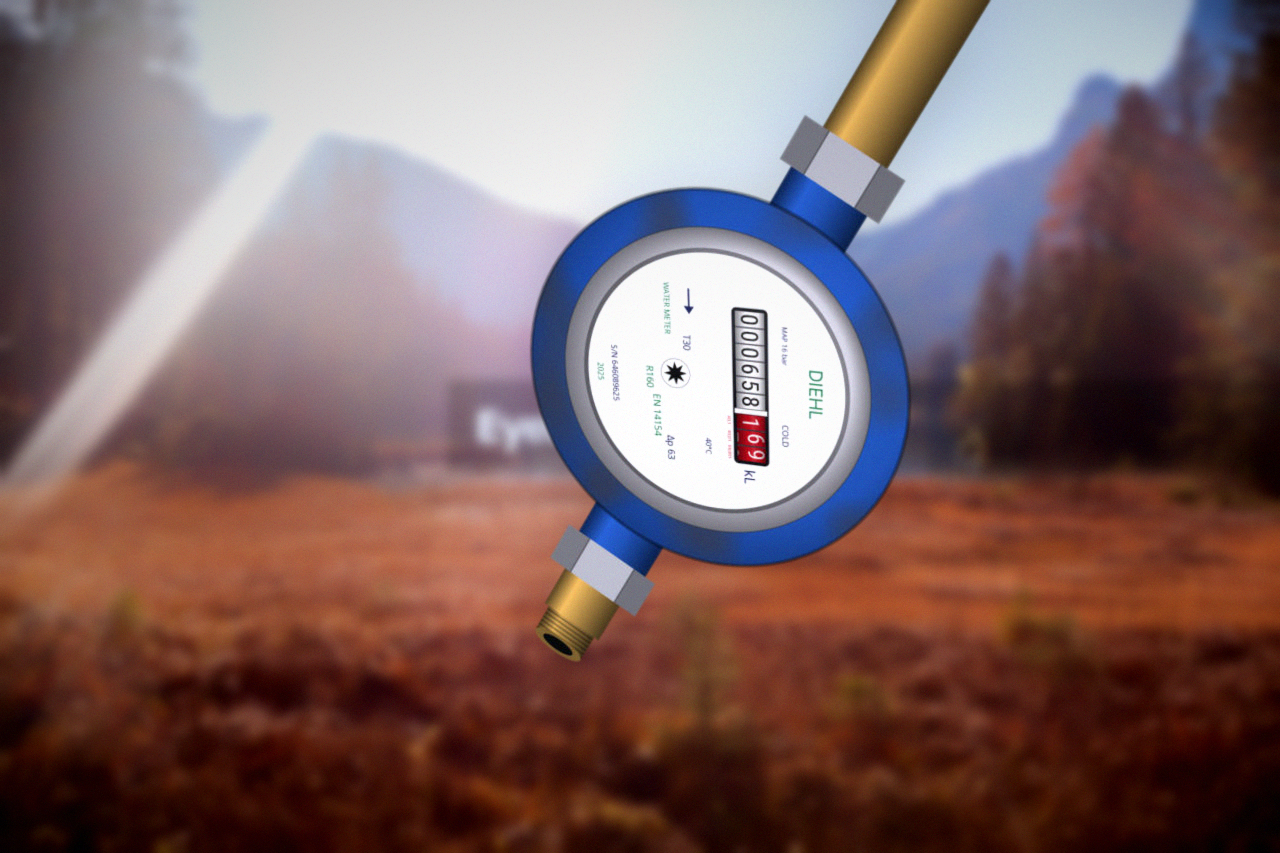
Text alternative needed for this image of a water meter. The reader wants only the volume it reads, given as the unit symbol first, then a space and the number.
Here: kL 658.169
